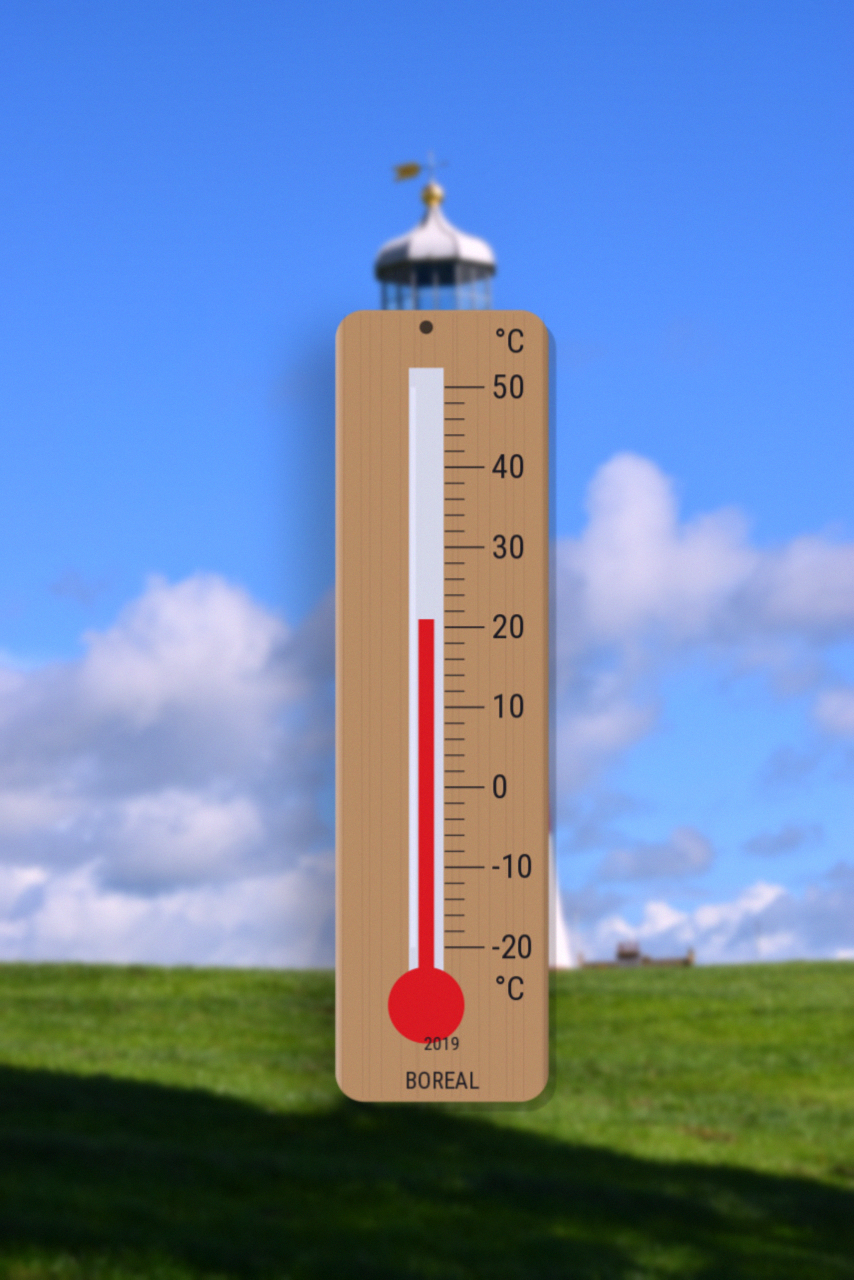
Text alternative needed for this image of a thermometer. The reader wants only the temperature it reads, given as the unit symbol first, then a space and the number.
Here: °C 21
